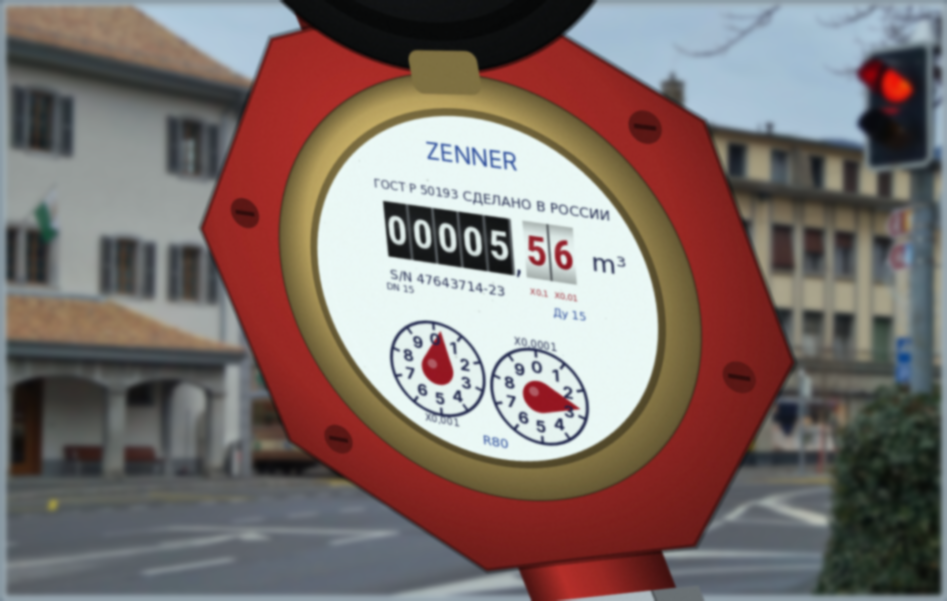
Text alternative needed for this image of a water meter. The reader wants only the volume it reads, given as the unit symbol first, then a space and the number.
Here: m³ 5.5602
